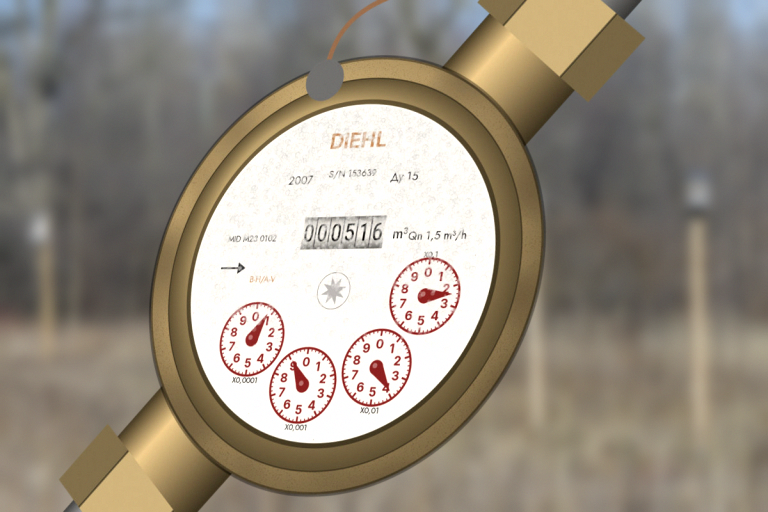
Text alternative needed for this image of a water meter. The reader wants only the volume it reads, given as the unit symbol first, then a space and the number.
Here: m³ 516.2390
